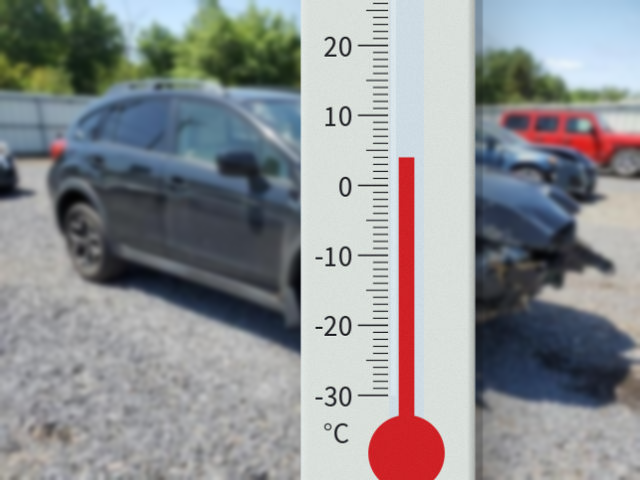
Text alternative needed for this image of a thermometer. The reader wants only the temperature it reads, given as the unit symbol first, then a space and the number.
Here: °C 4
